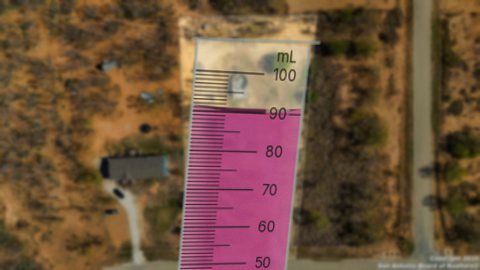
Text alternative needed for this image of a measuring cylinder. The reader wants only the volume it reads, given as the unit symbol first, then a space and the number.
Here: mL 90
